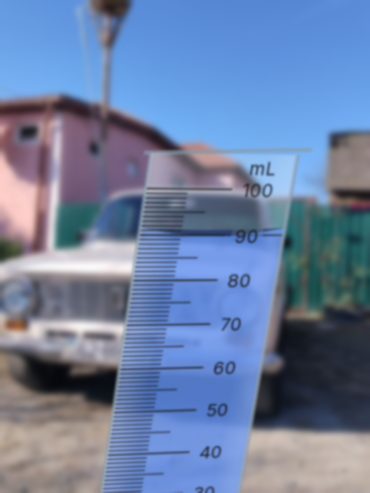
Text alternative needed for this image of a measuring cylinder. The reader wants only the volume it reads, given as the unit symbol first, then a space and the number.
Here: mL 90
